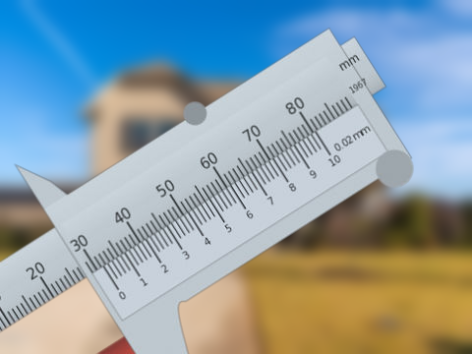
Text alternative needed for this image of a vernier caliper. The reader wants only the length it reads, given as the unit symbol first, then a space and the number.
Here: mm 31.5
